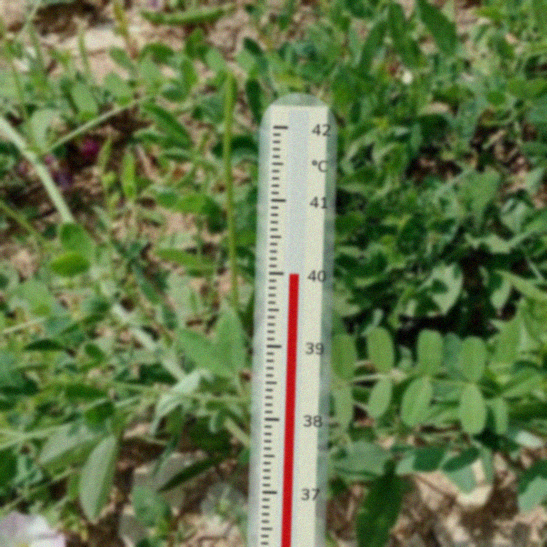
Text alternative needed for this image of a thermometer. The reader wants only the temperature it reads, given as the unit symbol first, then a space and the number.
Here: °C 40
